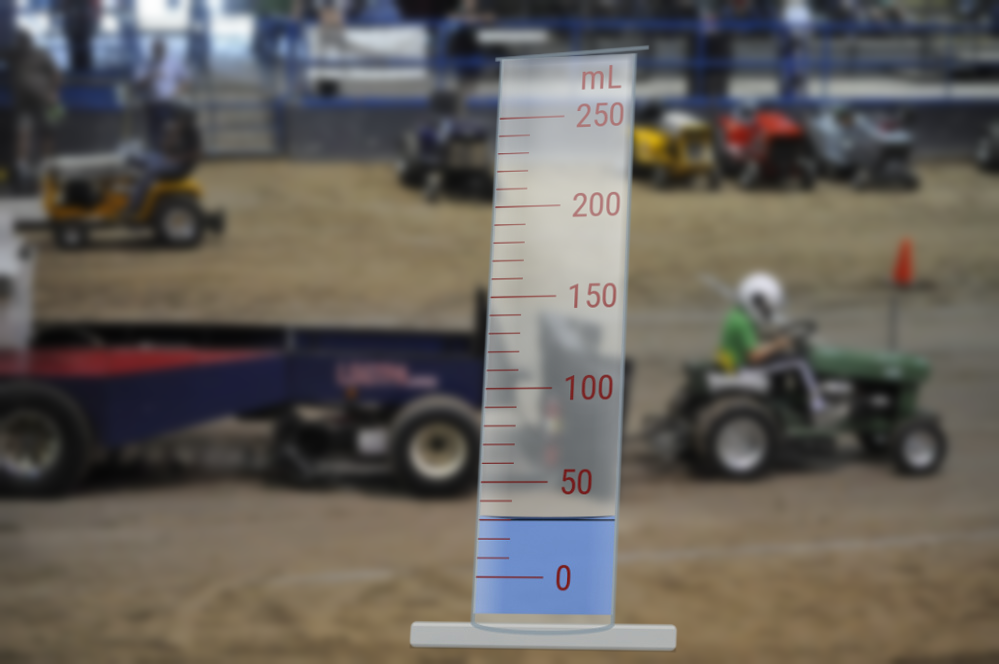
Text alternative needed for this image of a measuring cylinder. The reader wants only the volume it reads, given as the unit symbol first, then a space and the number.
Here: mL 30
